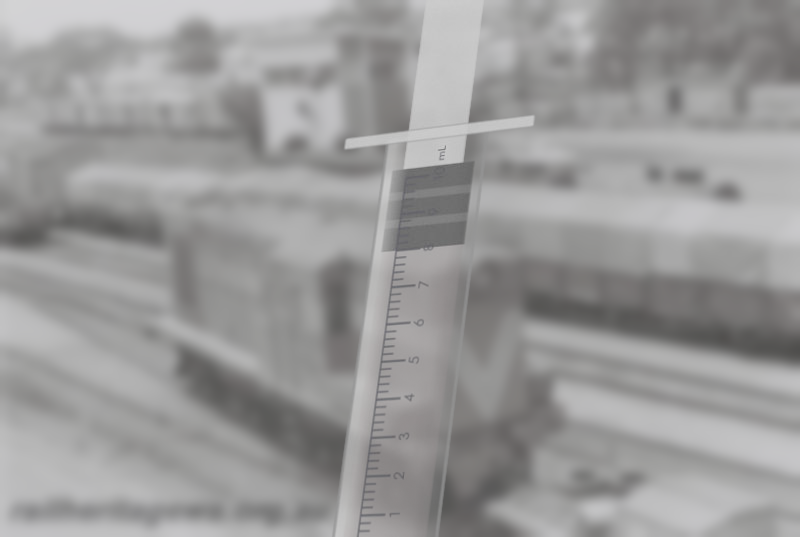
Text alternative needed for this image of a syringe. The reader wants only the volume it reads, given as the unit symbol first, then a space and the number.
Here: mL 8
